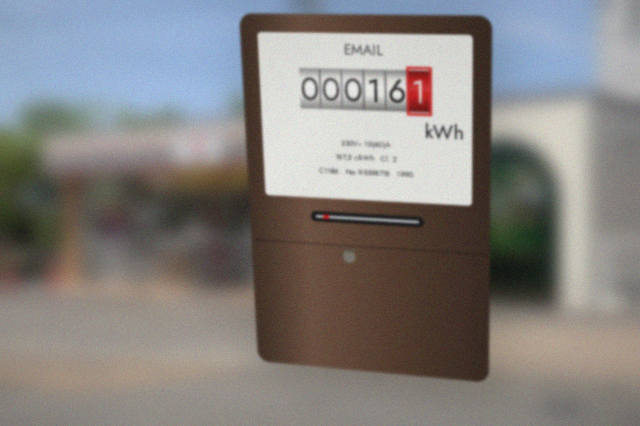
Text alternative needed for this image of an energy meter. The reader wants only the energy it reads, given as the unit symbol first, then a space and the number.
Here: kWh 16.1
